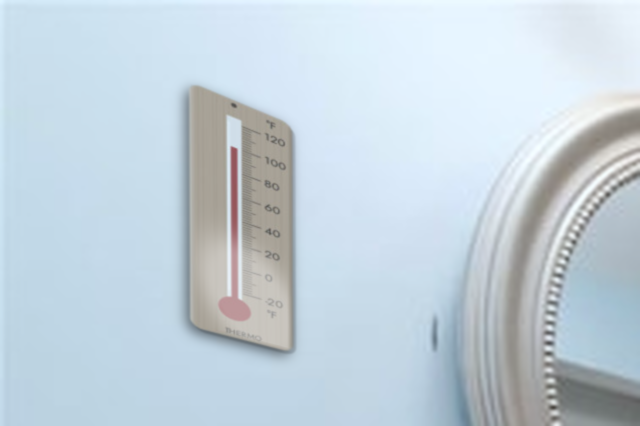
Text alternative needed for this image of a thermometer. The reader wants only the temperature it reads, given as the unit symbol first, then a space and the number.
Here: °F 100
